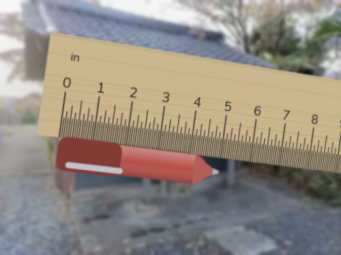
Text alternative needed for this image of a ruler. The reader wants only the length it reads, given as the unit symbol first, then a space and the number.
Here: in 5
